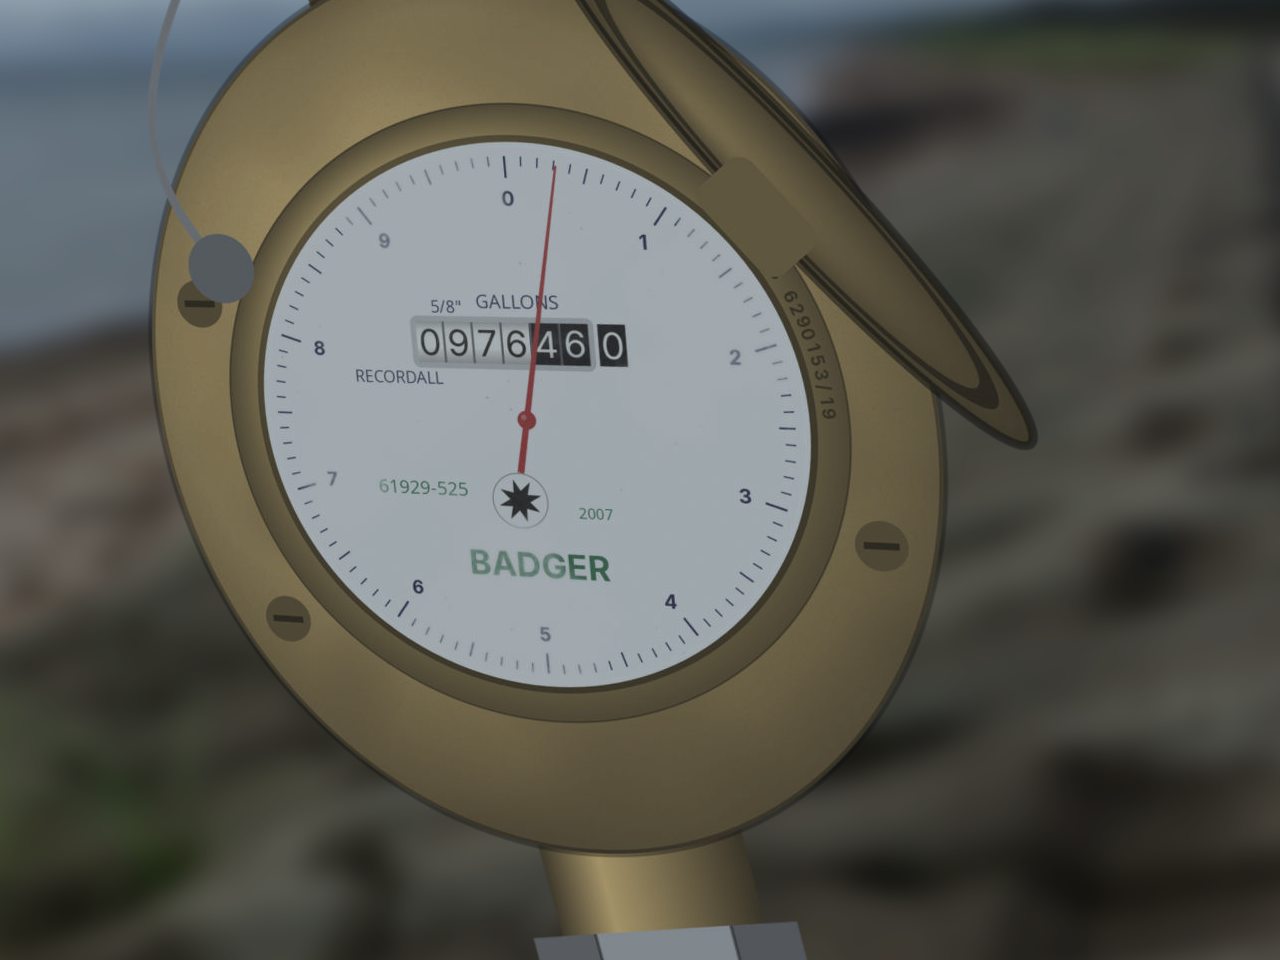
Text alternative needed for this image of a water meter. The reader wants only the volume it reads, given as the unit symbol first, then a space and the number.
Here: gal 976460.3
